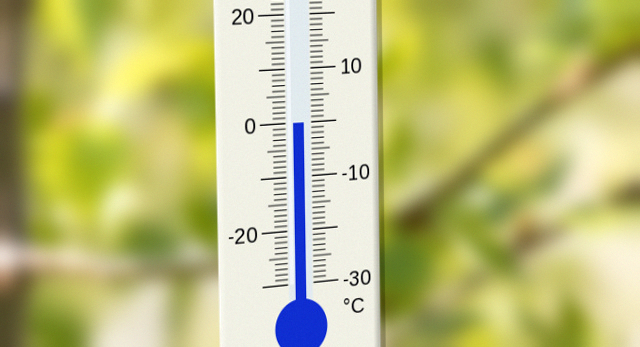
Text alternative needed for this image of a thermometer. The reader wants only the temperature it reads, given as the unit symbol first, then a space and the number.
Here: °C 0
